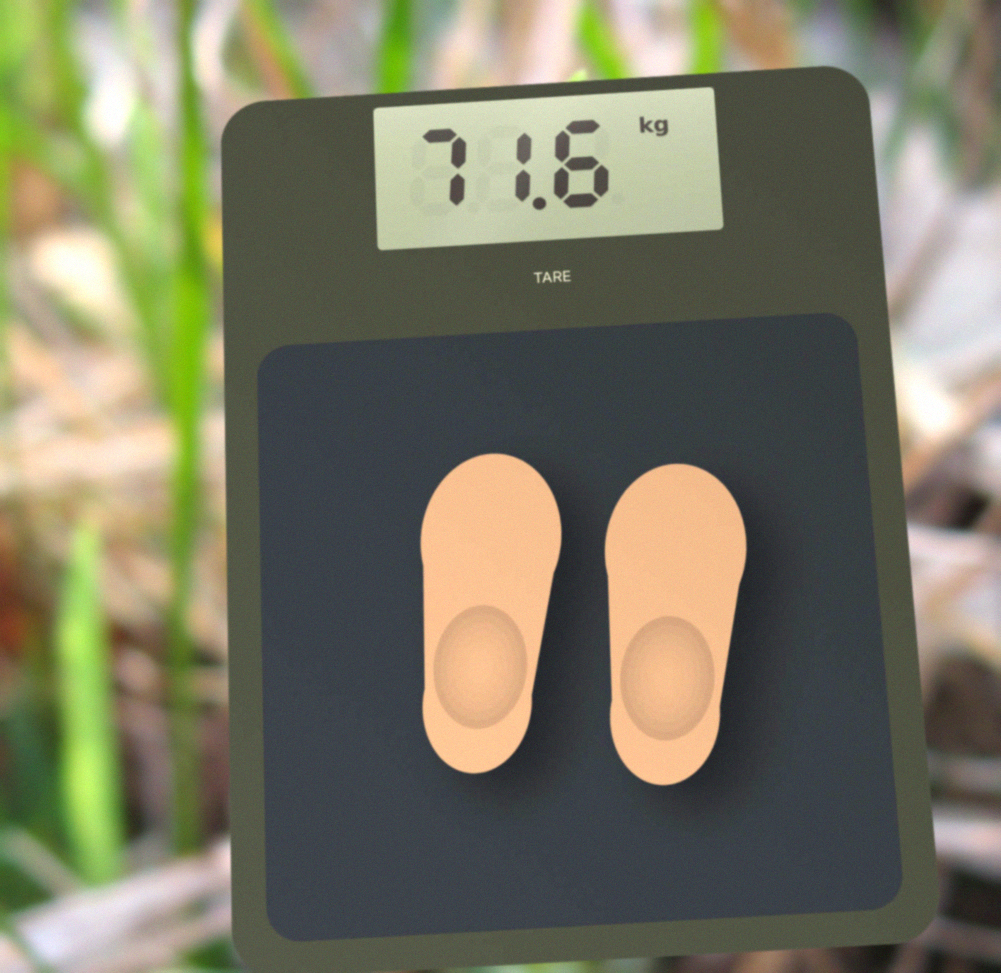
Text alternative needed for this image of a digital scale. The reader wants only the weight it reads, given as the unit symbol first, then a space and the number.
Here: kg 71.6
